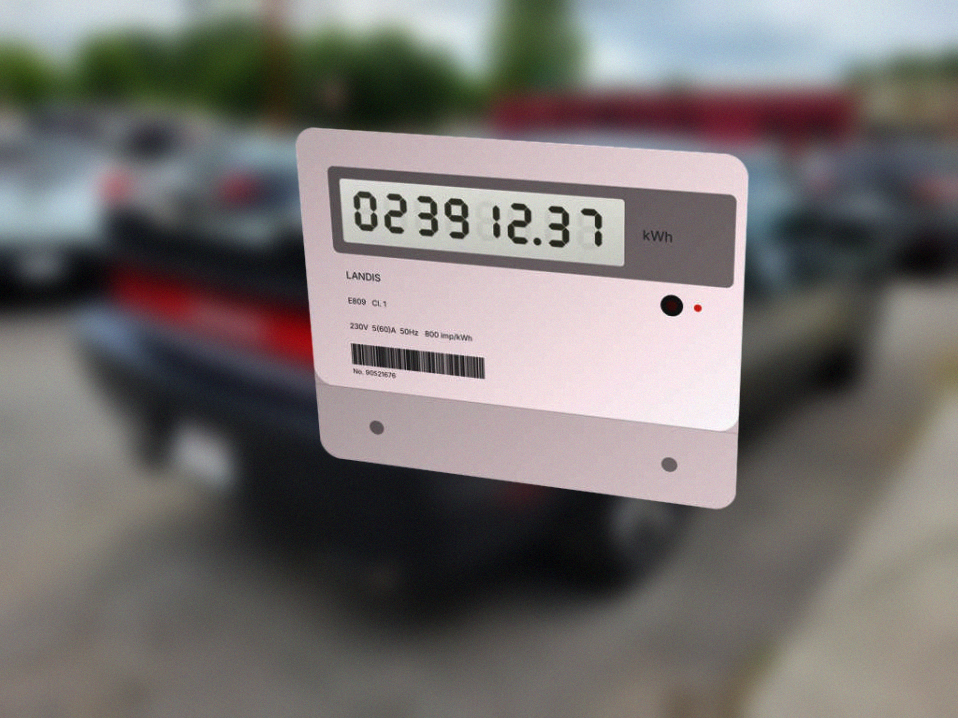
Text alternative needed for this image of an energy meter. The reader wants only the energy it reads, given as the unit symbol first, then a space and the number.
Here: kWh 23912.37
